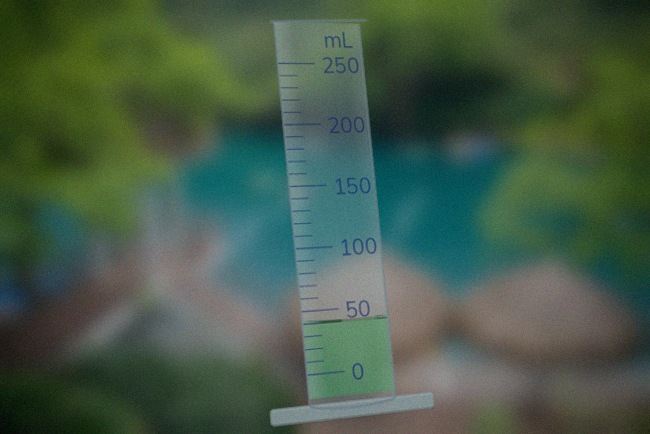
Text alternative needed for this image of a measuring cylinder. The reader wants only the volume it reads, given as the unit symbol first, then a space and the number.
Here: mL 40
